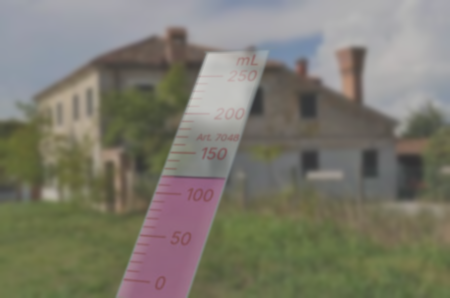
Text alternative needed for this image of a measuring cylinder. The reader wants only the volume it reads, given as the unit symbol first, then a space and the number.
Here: mL 120
